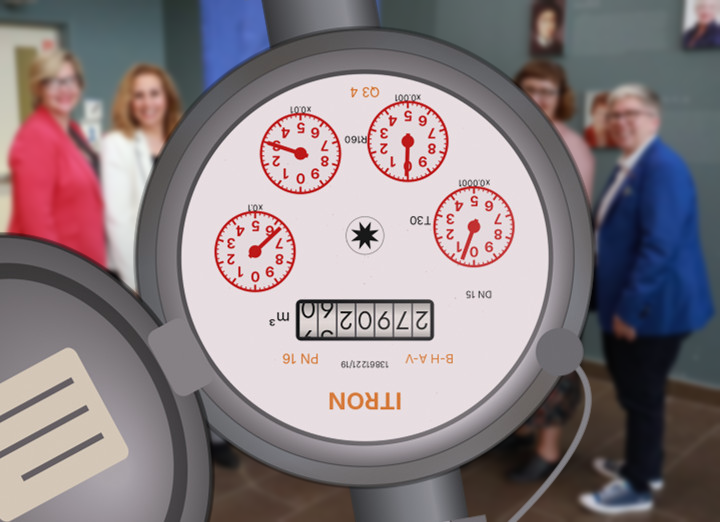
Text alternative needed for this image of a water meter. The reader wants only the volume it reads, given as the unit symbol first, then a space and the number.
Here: m³ 2790259.6300
